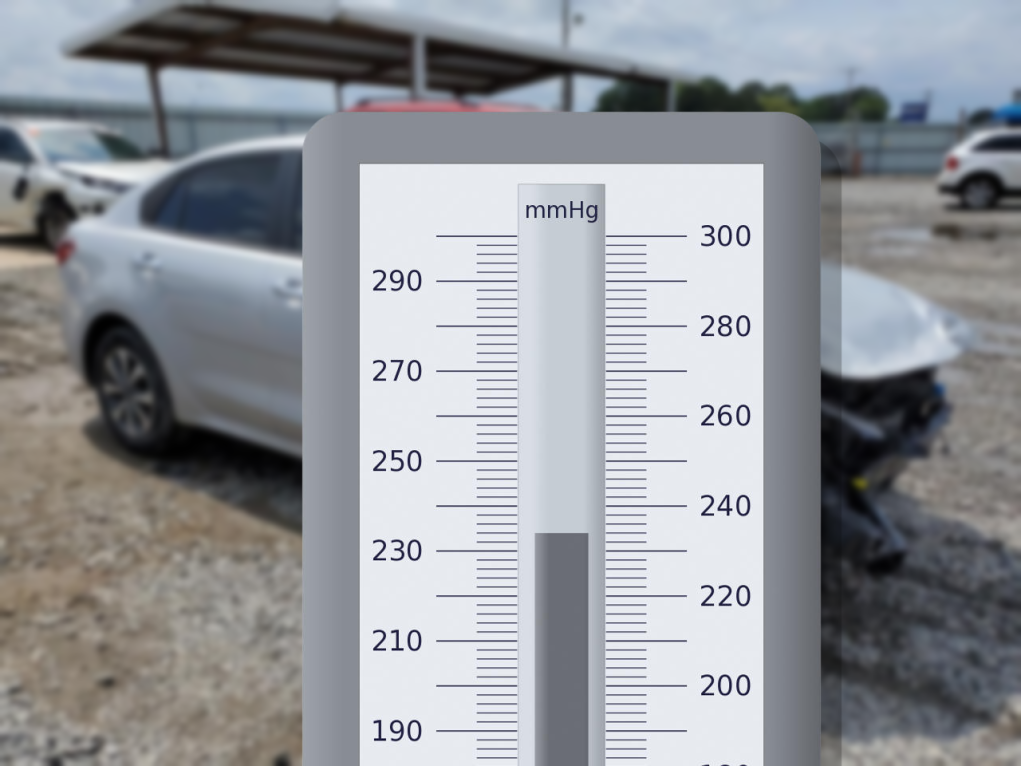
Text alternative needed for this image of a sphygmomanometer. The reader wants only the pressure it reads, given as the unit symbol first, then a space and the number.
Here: mmHg 234
